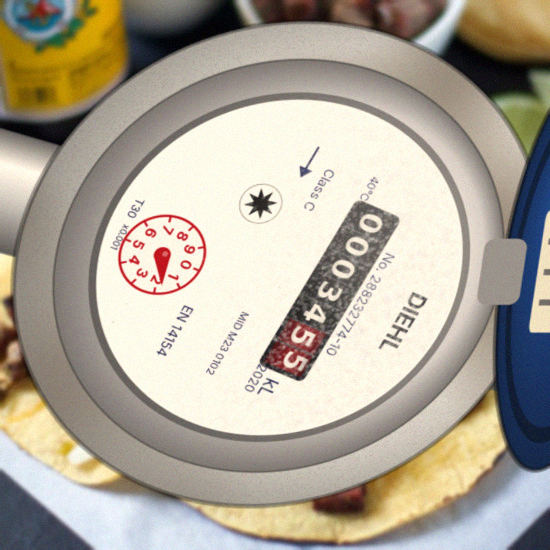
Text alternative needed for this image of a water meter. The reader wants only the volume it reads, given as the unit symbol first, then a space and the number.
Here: kL 34.551
